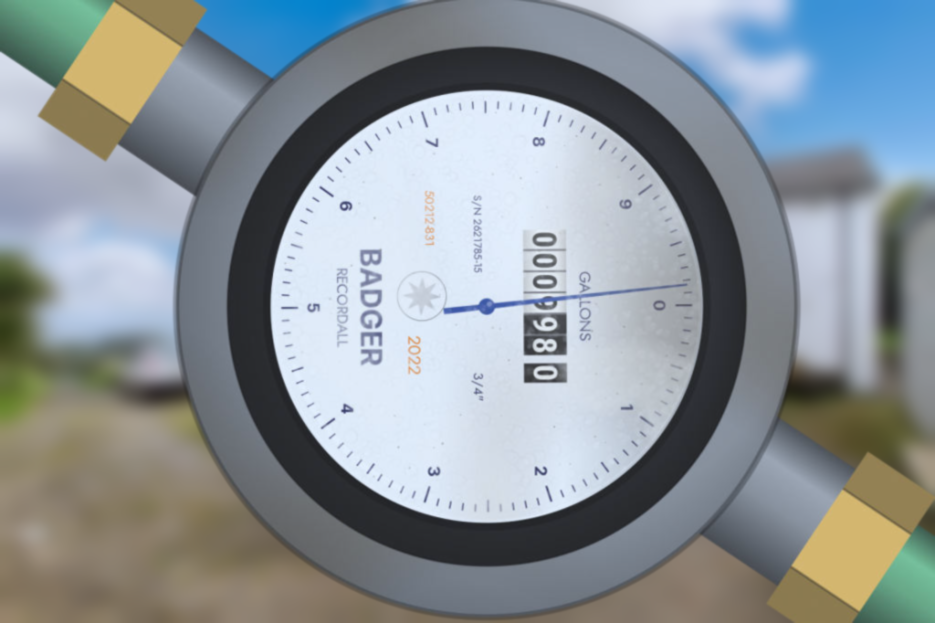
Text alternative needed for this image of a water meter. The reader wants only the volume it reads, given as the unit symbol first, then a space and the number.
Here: gal 9979.8
